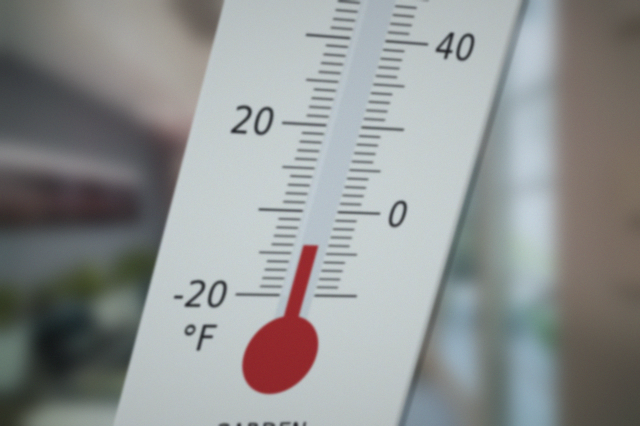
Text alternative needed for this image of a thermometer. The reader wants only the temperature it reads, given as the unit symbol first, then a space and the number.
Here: °F -8
